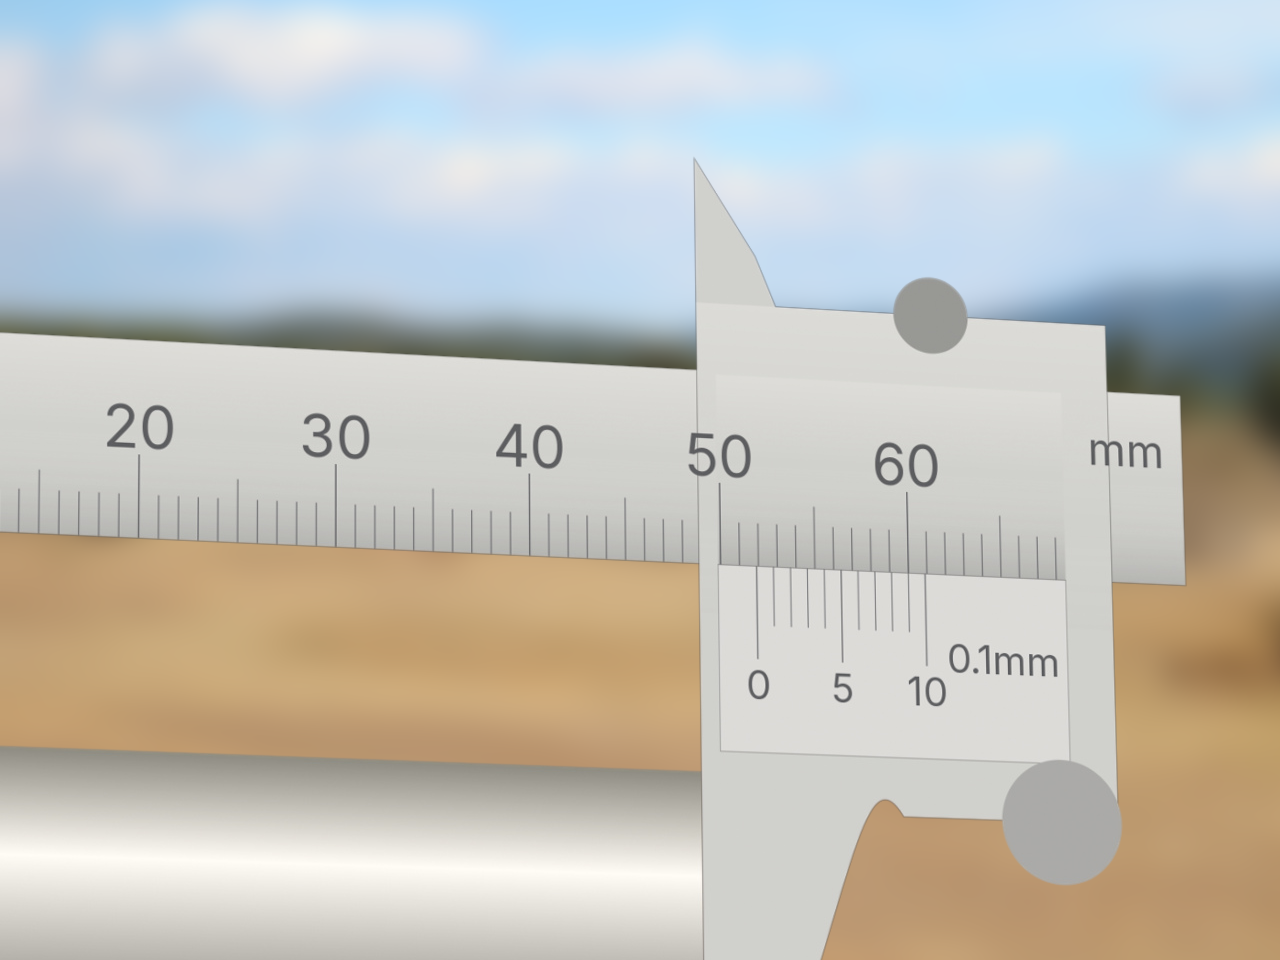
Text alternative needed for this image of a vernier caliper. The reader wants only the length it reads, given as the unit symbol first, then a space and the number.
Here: mm 51.9
